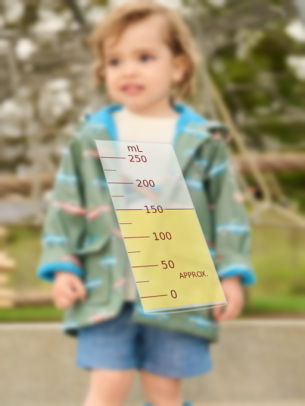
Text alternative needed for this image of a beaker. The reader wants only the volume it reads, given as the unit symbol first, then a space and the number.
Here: mL 150
